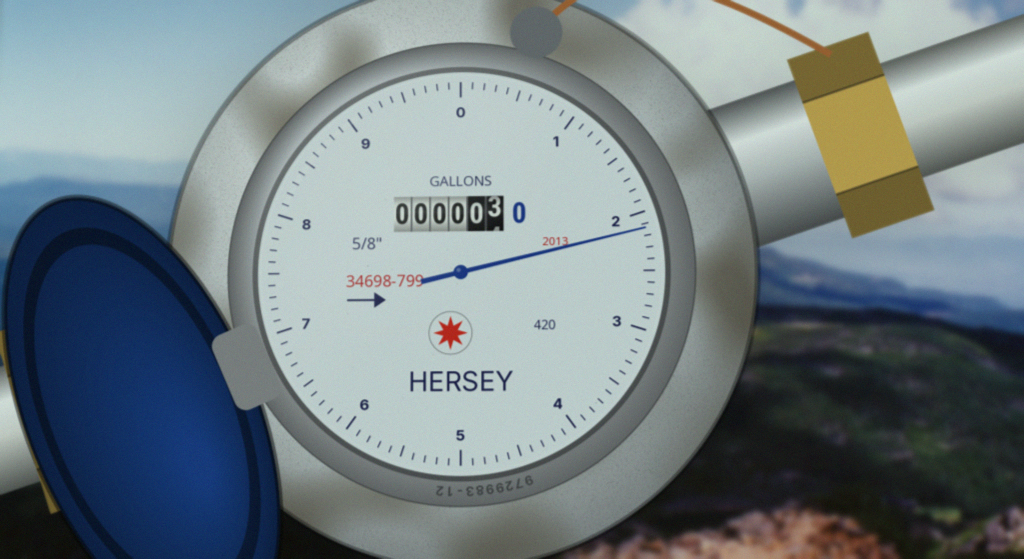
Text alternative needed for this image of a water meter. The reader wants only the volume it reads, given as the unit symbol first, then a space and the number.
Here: gal 32.1
